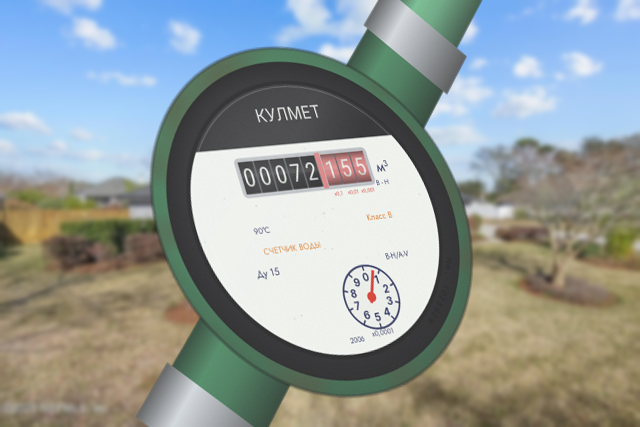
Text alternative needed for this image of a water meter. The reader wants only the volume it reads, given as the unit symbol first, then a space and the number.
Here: m³ 72.1550
